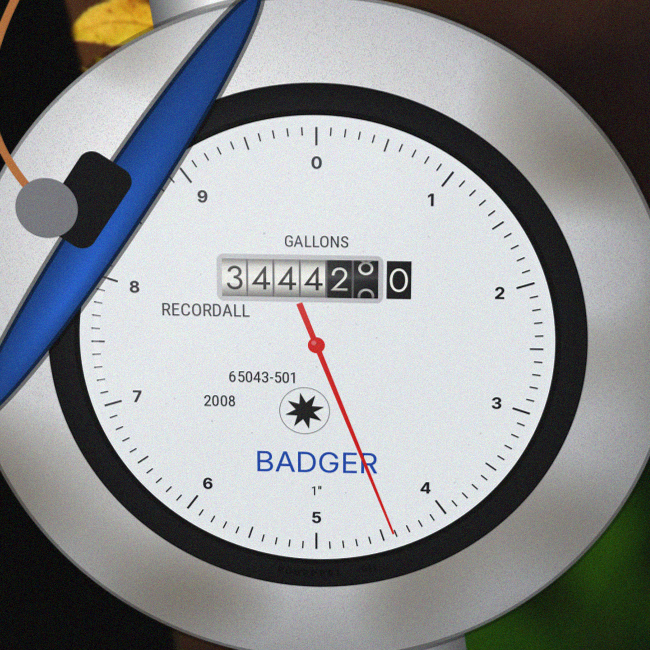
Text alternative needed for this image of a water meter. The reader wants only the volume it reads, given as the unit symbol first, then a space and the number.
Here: gal 3444284.4
